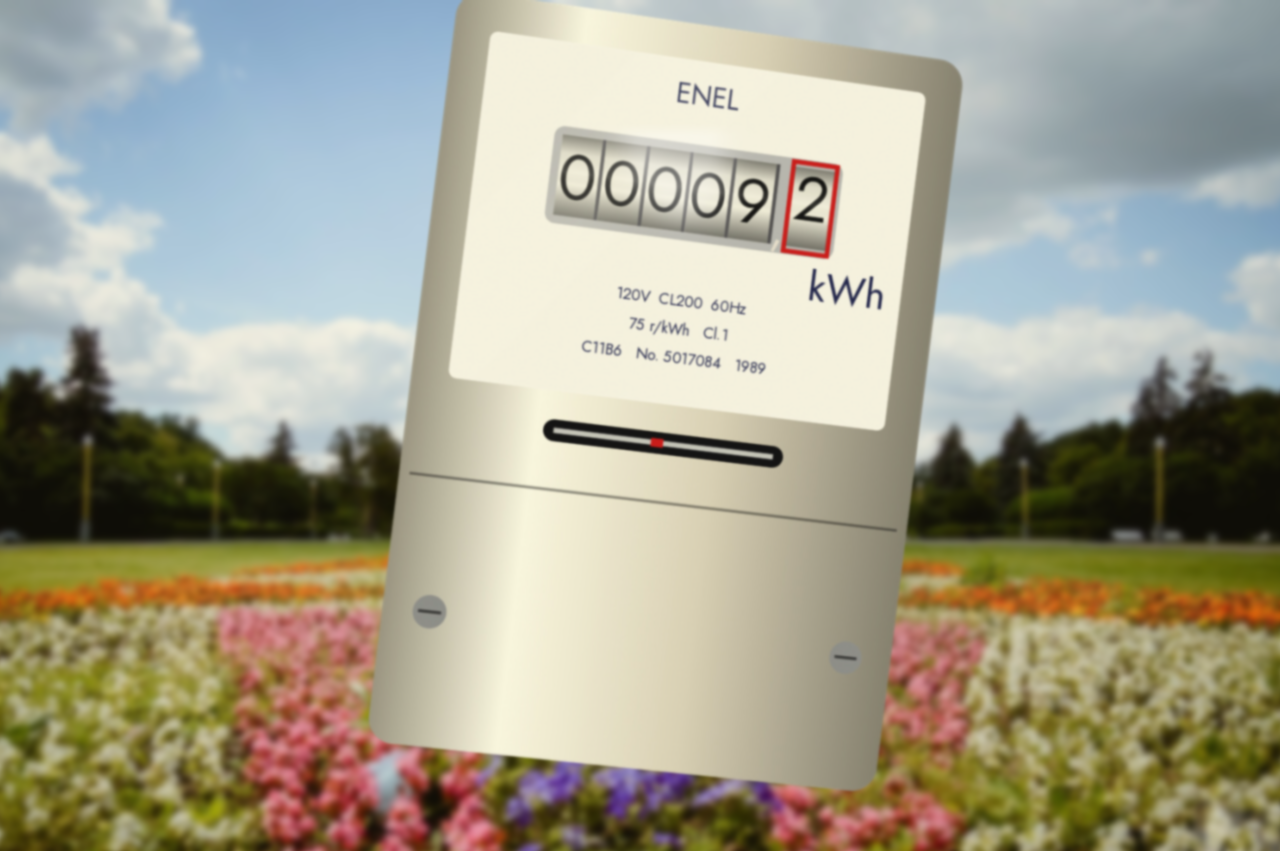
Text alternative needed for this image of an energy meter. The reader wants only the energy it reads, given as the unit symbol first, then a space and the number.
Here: kWh 9.2
